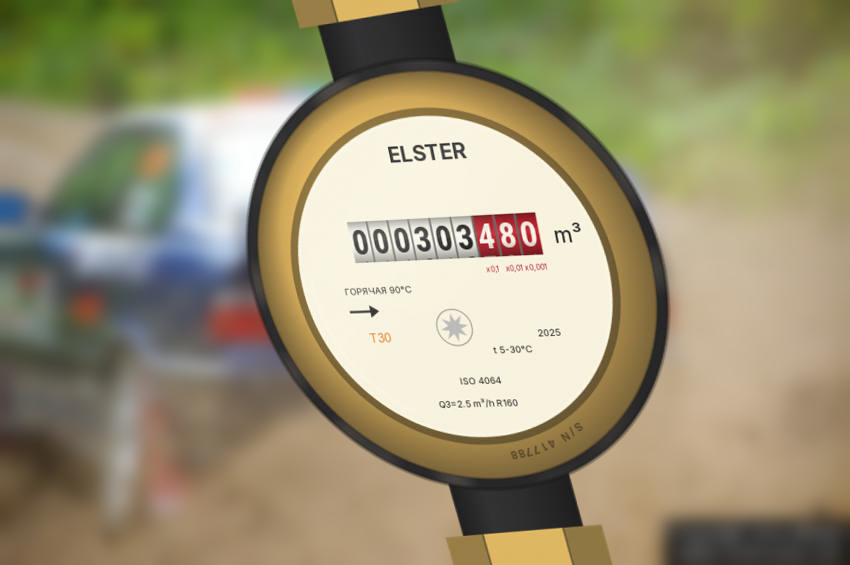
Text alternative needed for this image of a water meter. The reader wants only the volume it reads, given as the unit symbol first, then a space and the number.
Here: m³ 303.480
